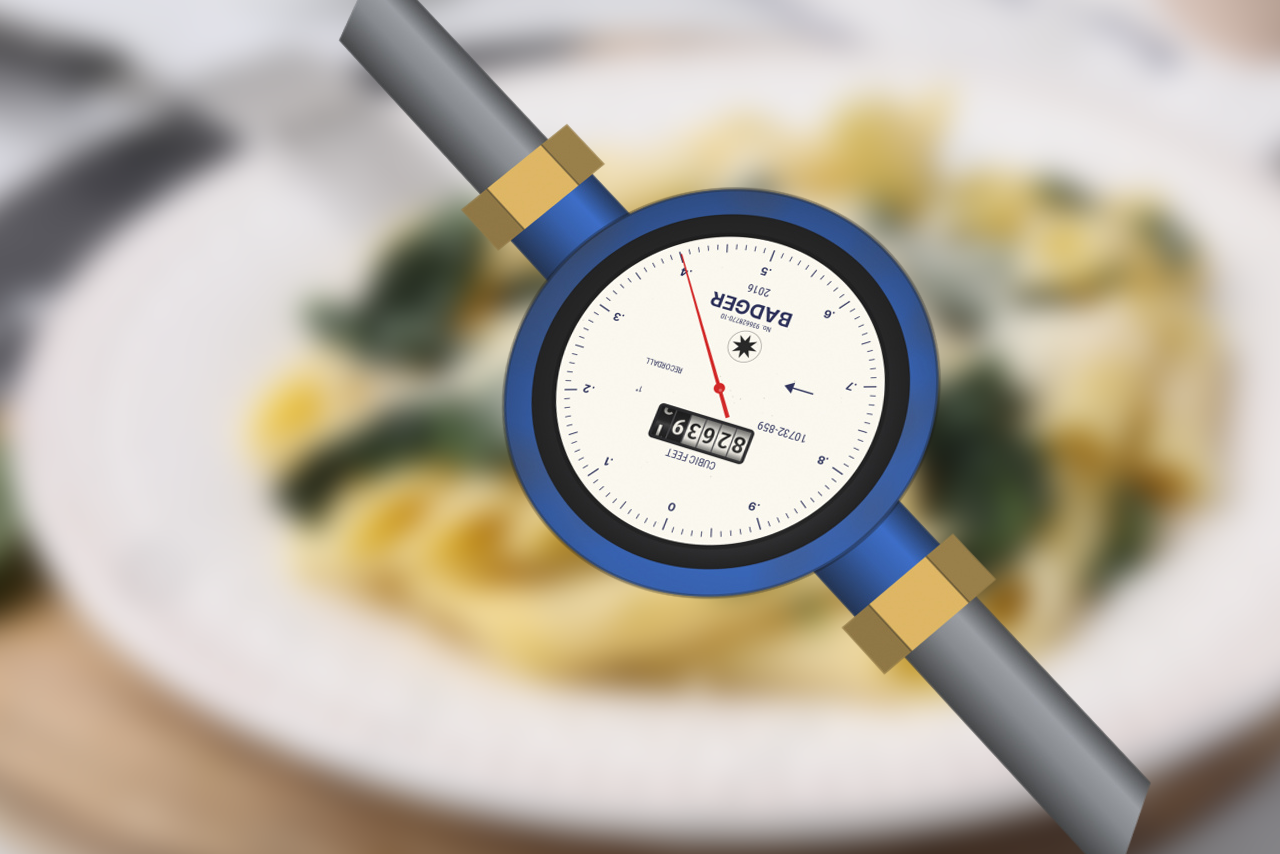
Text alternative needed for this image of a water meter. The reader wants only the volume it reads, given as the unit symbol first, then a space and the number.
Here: ft³ 826391.40
